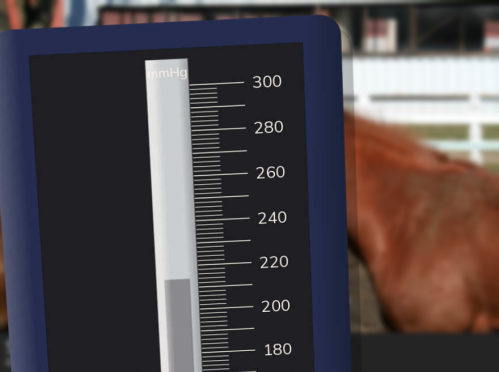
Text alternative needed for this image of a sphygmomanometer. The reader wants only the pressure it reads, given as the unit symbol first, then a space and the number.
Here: mmHg 214
